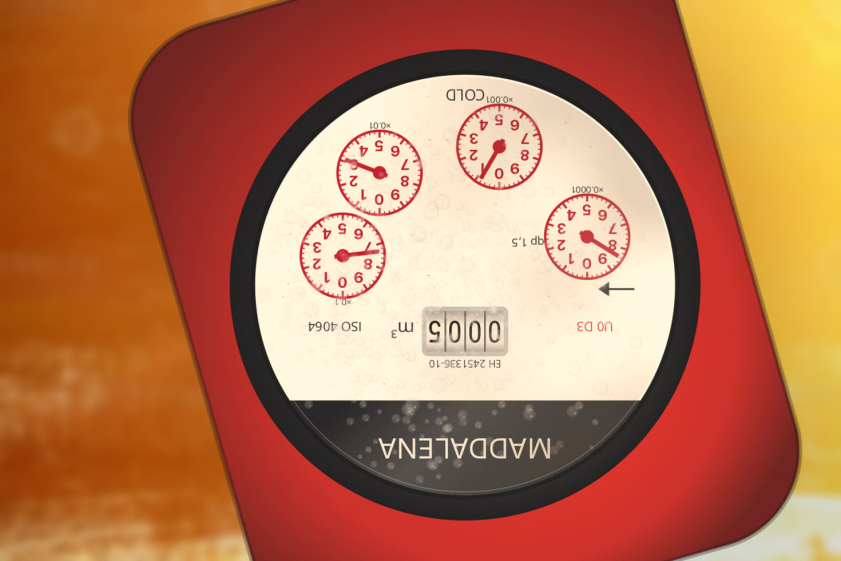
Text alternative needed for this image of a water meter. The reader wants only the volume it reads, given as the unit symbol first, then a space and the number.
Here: m³ 5.7308
